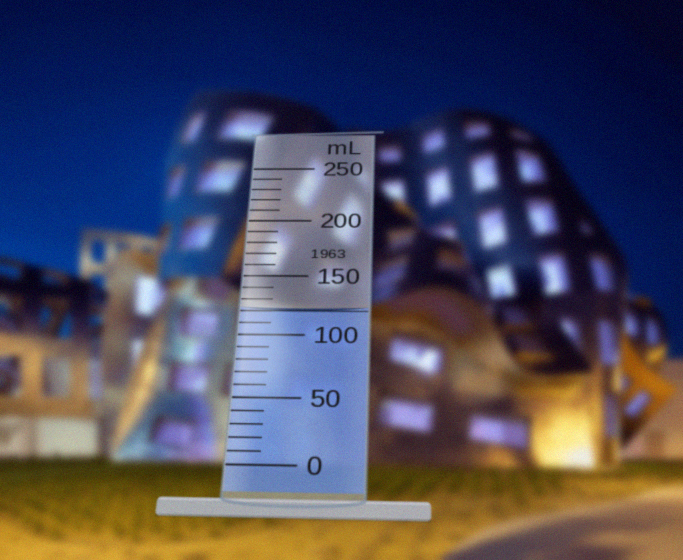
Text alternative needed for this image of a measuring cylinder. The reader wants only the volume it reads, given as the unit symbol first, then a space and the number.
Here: mL 120
